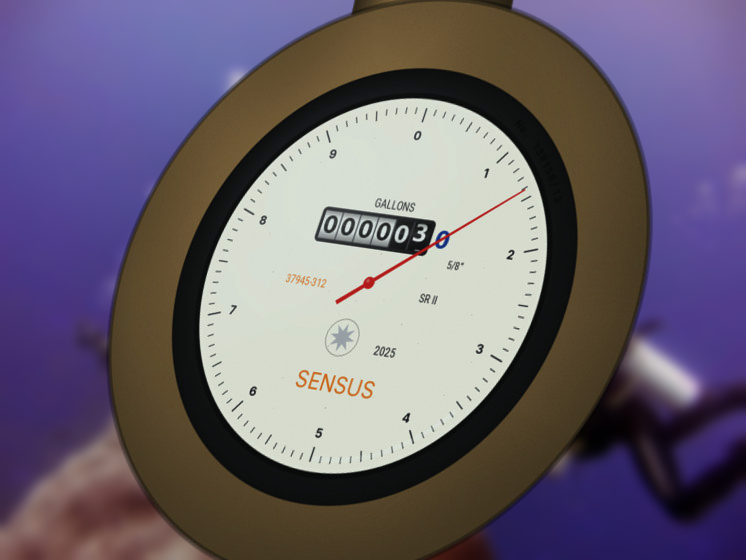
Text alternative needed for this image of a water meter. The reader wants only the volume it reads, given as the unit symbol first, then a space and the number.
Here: gal 31.4
